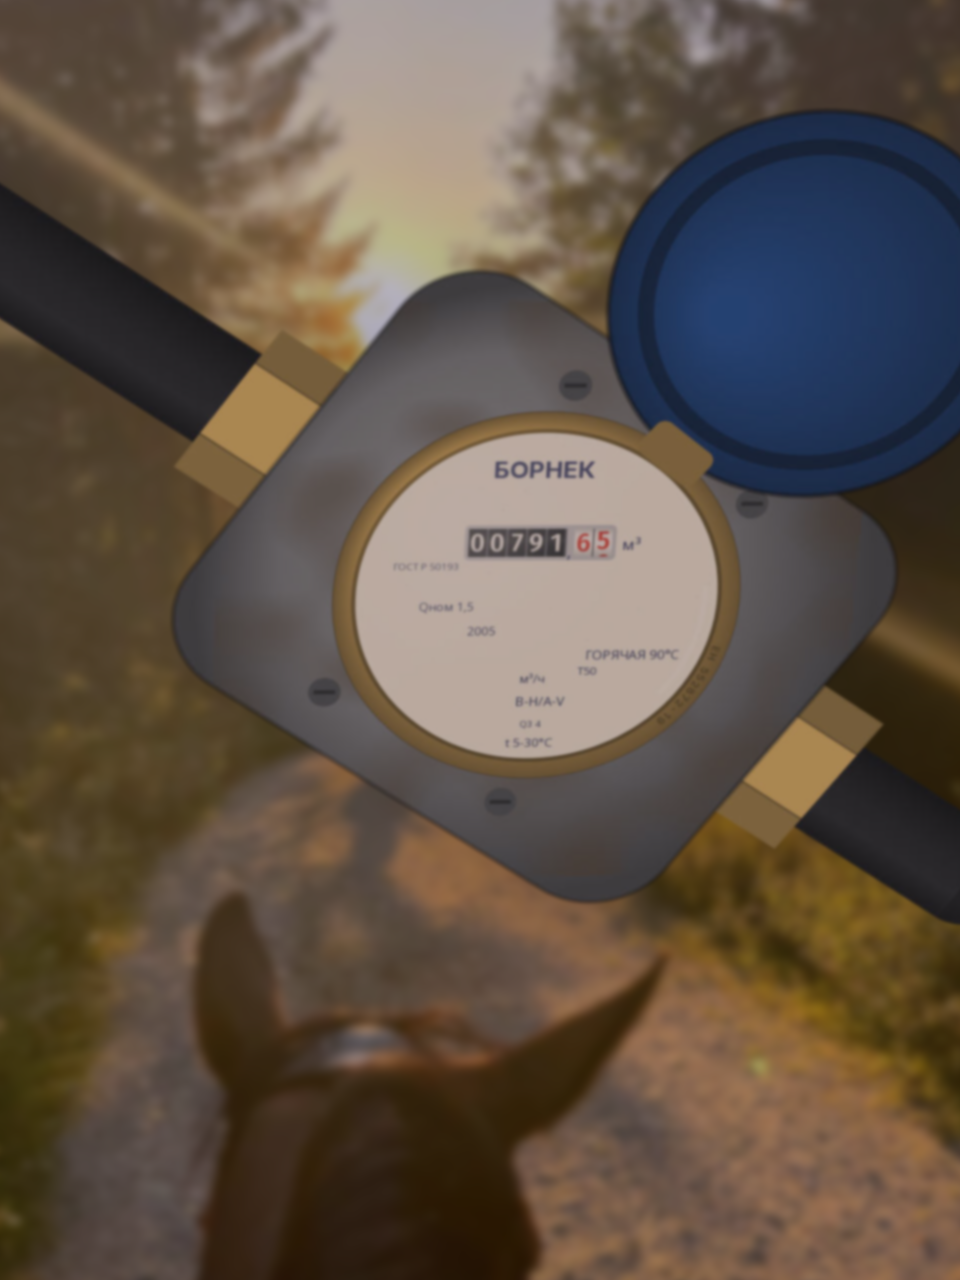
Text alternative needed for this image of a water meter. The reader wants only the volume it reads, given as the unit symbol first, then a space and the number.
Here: m³ 791.65
